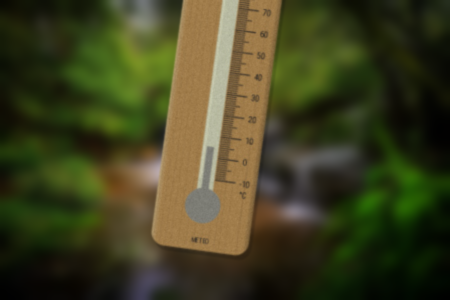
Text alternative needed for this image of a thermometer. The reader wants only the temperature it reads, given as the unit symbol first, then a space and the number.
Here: °C 5
